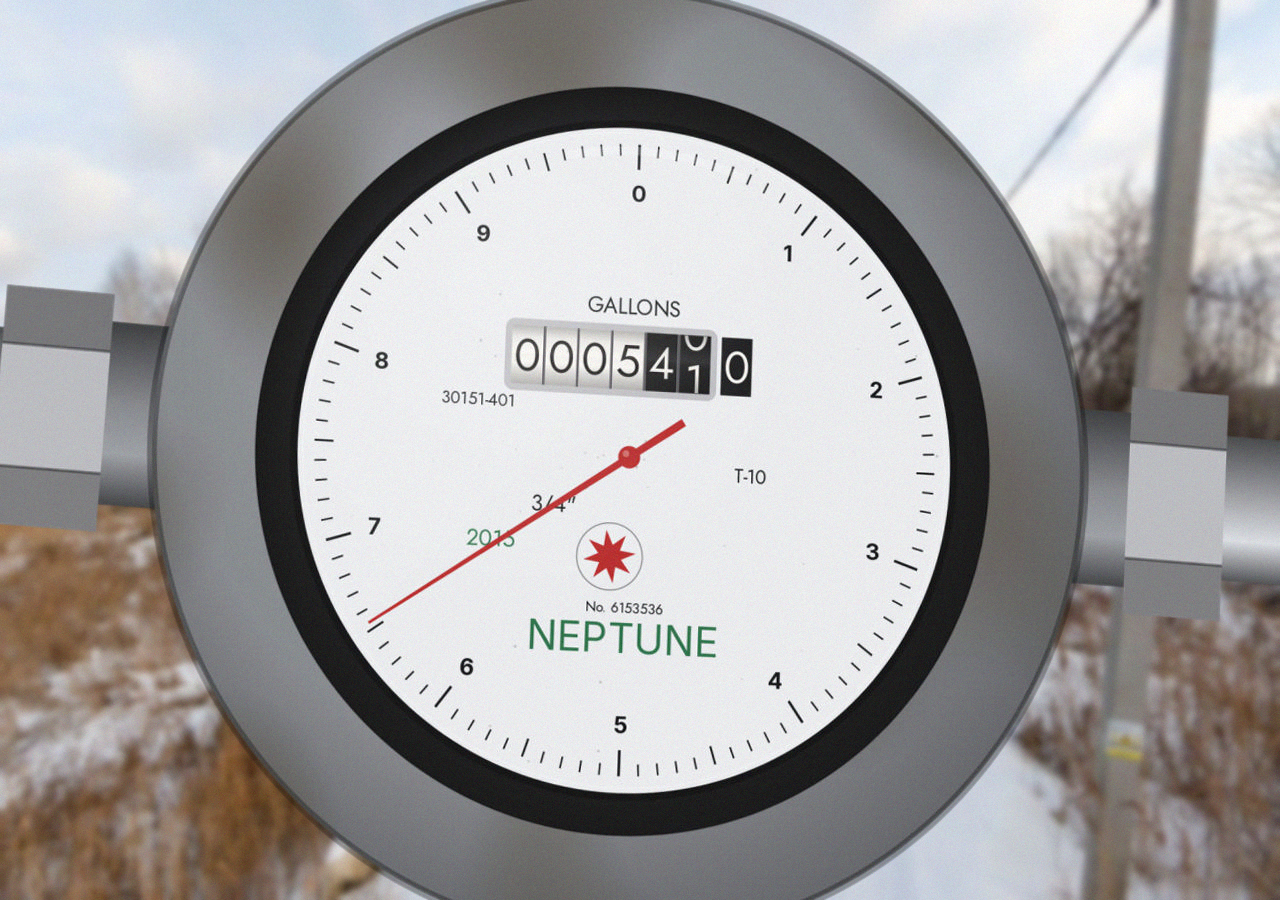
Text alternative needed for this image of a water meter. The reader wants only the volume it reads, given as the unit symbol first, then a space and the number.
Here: gal 5406.5
